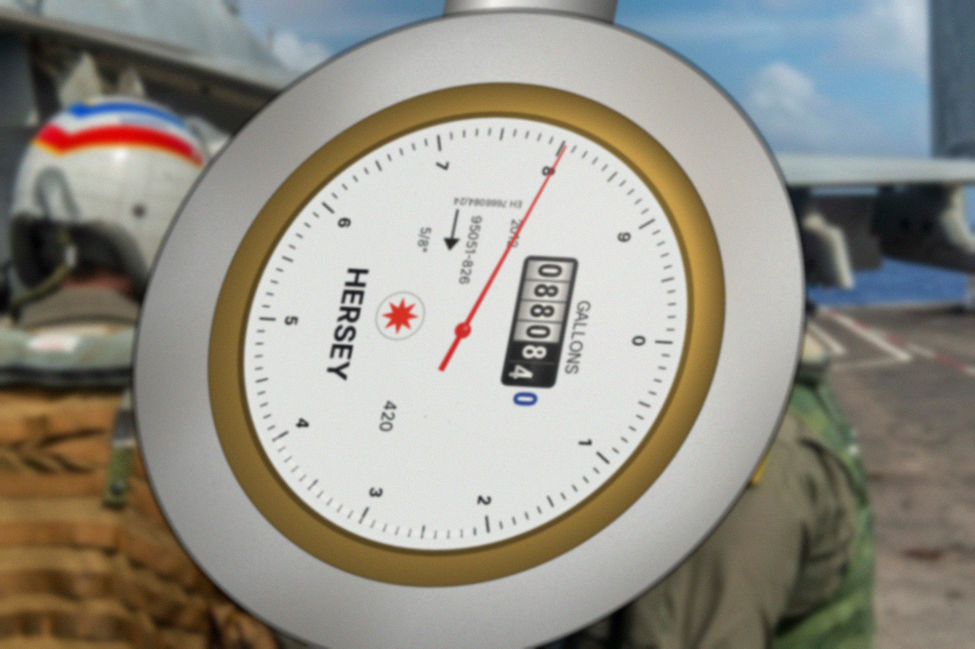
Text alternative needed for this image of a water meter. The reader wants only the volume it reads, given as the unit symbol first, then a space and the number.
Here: gal 880838.0
